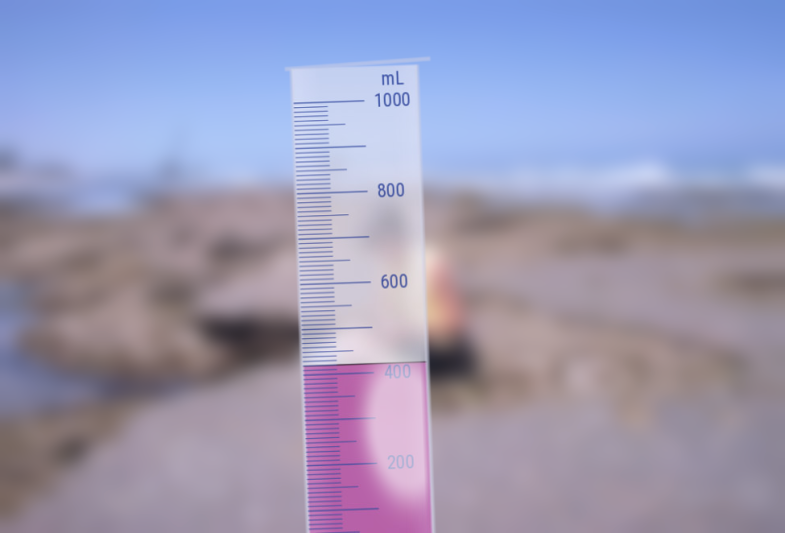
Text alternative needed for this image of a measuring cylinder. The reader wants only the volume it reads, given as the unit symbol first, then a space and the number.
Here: mL 420
